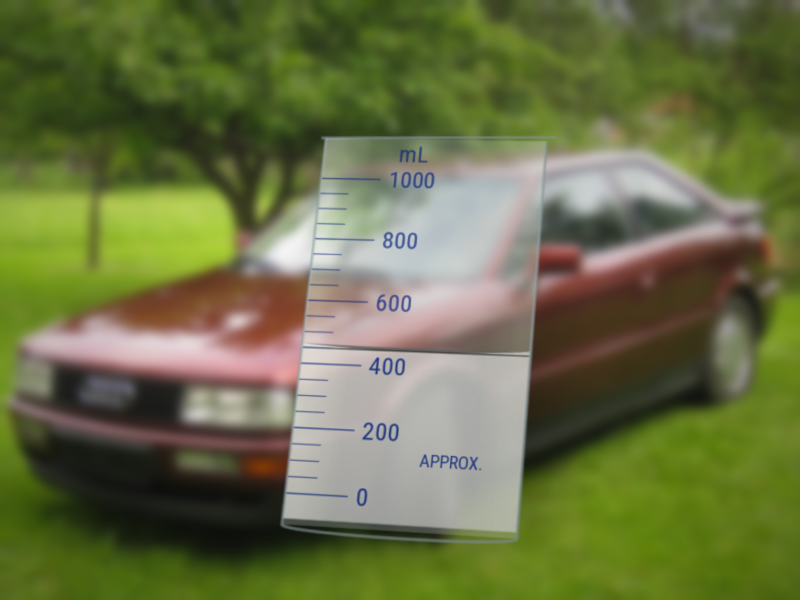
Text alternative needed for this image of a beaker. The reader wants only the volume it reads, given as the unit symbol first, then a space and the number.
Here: mL 450
